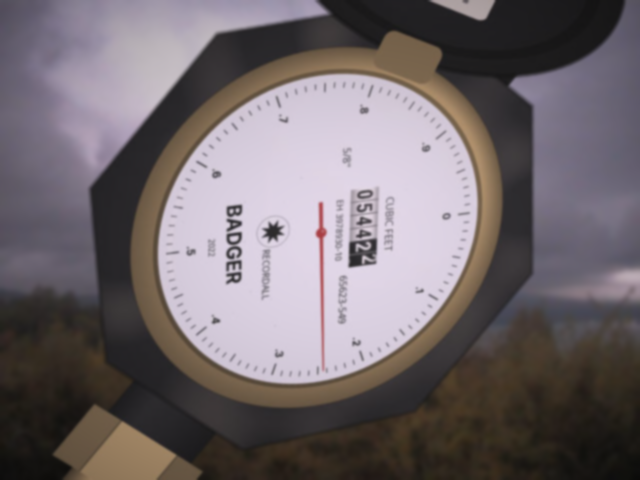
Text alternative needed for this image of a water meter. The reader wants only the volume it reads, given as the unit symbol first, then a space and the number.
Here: ft³ 54422.24
